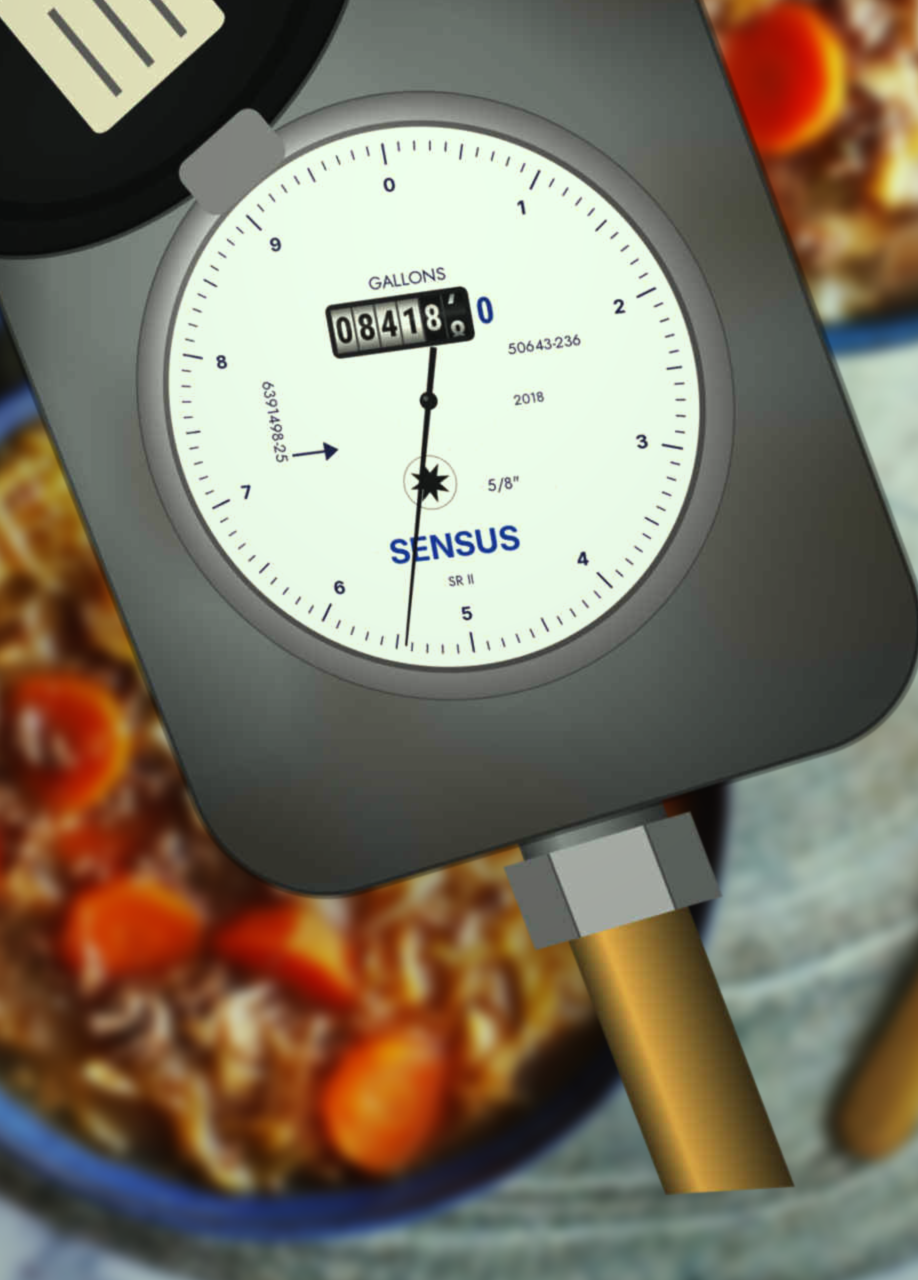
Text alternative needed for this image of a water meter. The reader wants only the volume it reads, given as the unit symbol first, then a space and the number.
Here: gal 841875.4
